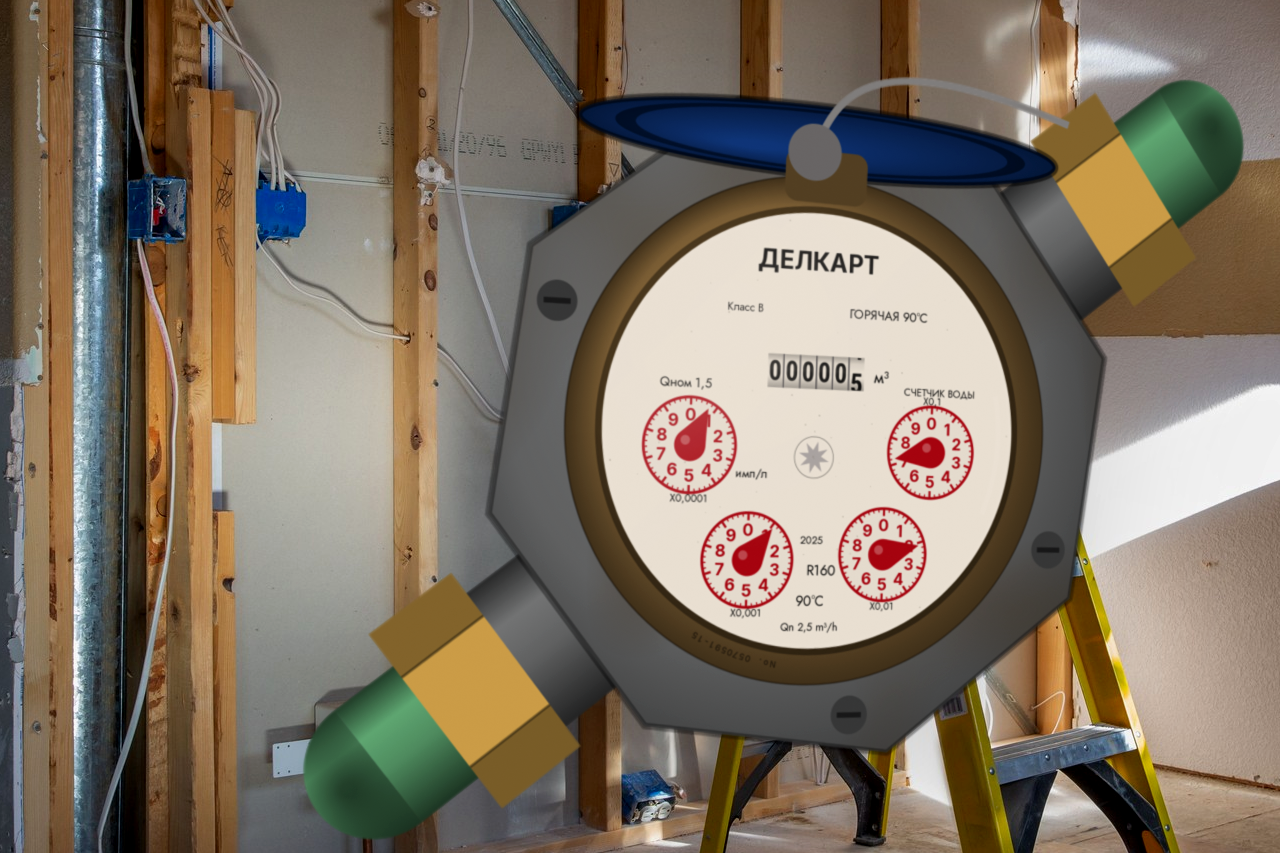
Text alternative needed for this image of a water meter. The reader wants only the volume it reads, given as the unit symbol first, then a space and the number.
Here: m³ 4.7210
